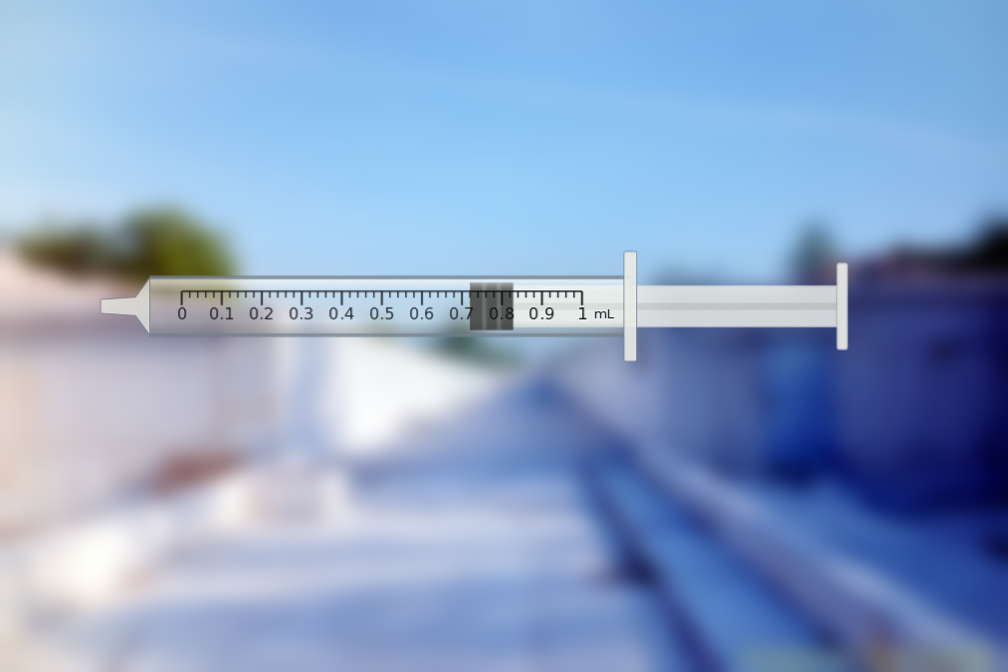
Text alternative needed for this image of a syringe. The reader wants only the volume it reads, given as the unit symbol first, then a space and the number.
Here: mL 0.72
